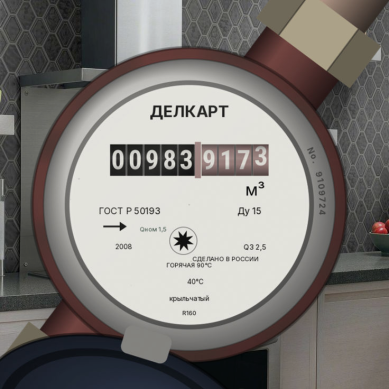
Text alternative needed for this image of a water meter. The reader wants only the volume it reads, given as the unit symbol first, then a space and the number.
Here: m³ 983.9173
